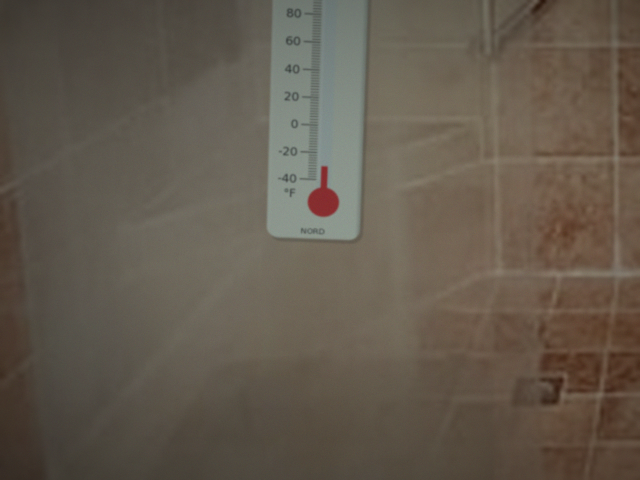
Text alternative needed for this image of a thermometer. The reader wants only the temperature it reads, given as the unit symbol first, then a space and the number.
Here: °F -30
